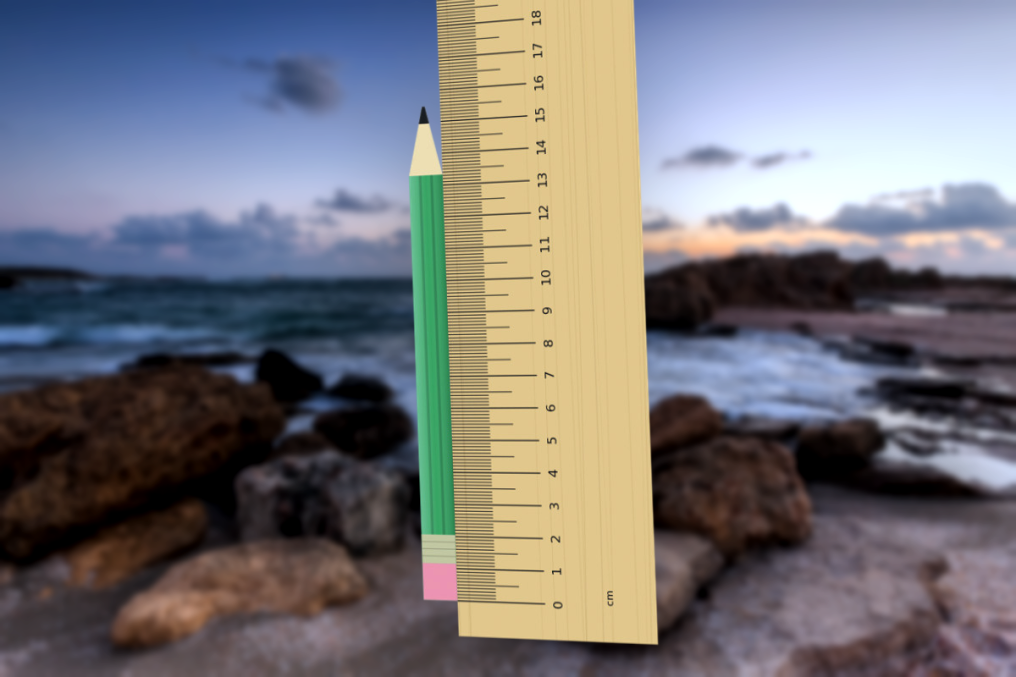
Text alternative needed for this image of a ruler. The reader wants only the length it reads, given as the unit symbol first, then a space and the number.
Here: cm 15.5
